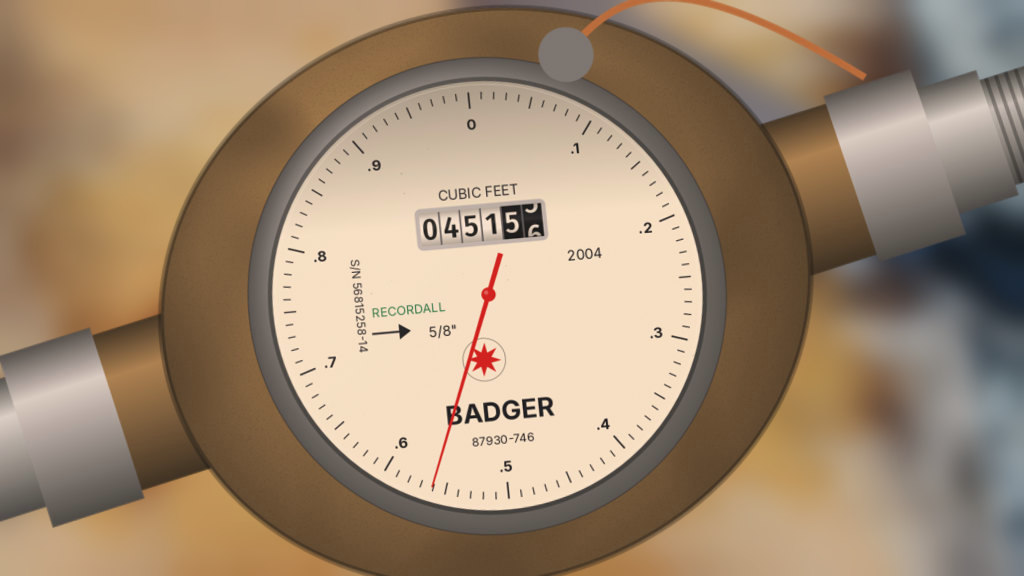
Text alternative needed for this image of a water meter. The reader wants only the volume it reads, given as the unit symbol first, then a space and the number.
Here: ft³ 45155.56
